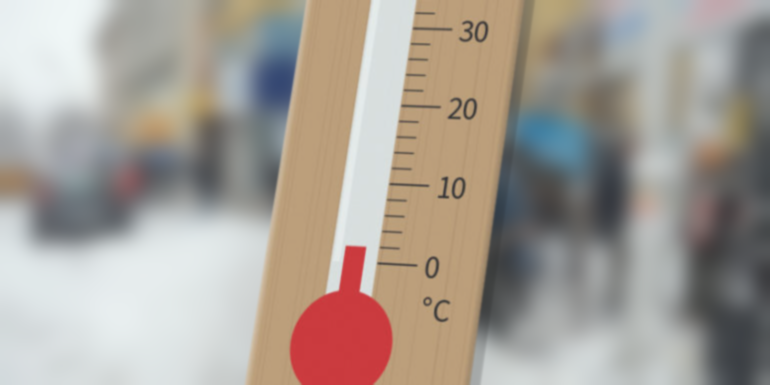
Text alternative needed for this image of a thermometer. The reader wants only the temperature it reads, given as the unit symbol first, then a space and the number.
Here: °C 2
